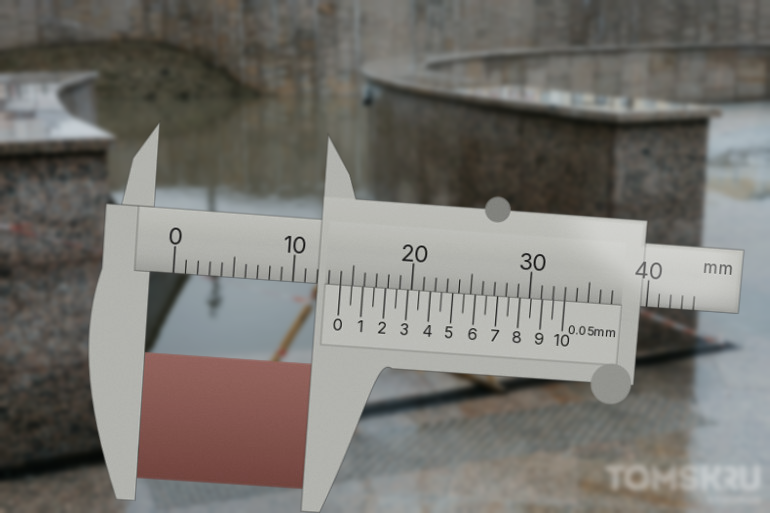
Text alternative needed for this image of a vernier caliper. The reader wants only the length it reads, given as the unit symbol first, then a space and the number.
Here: mm 14.0
